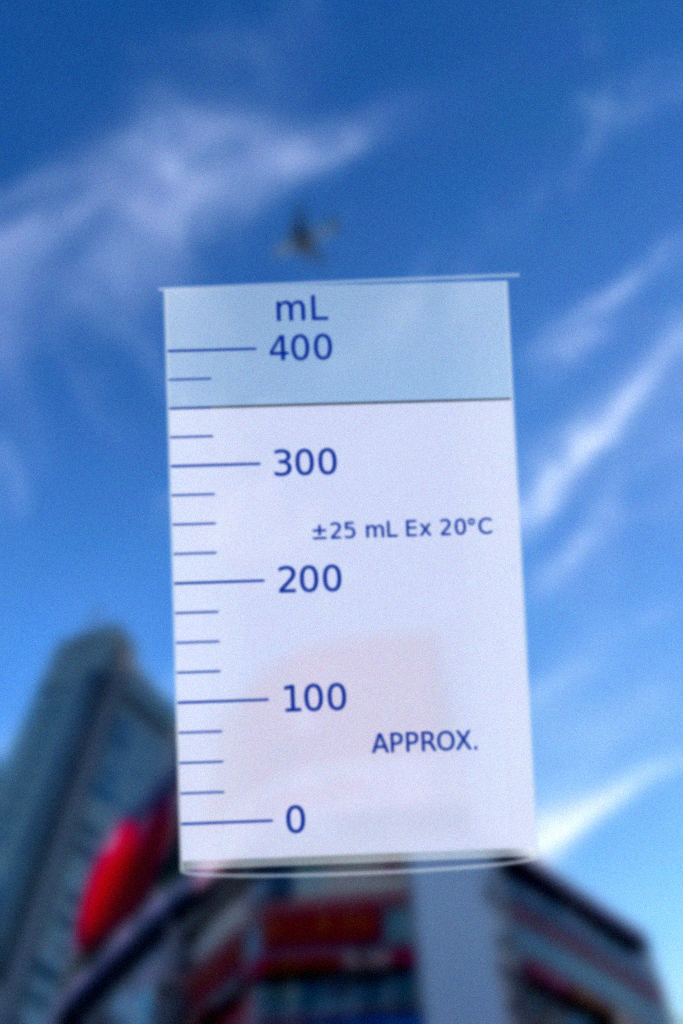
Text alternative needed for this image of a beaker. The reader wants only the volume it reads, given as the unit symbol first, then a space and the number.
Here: mL 350
